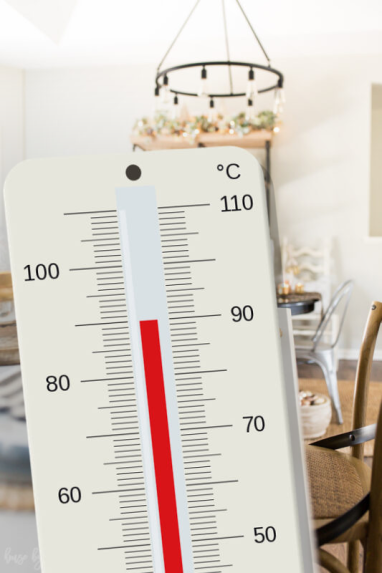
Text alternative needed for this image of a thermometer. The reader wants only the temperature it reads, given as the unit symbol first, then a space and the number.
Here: °C 90
